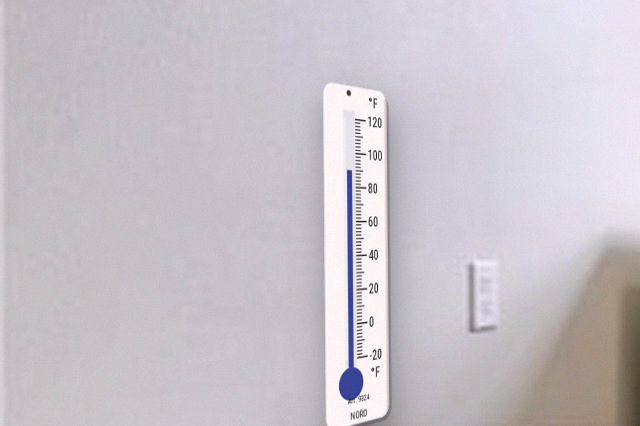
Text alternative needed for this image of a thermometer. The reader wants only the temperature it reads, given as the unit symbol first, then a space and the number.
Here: °F 90
